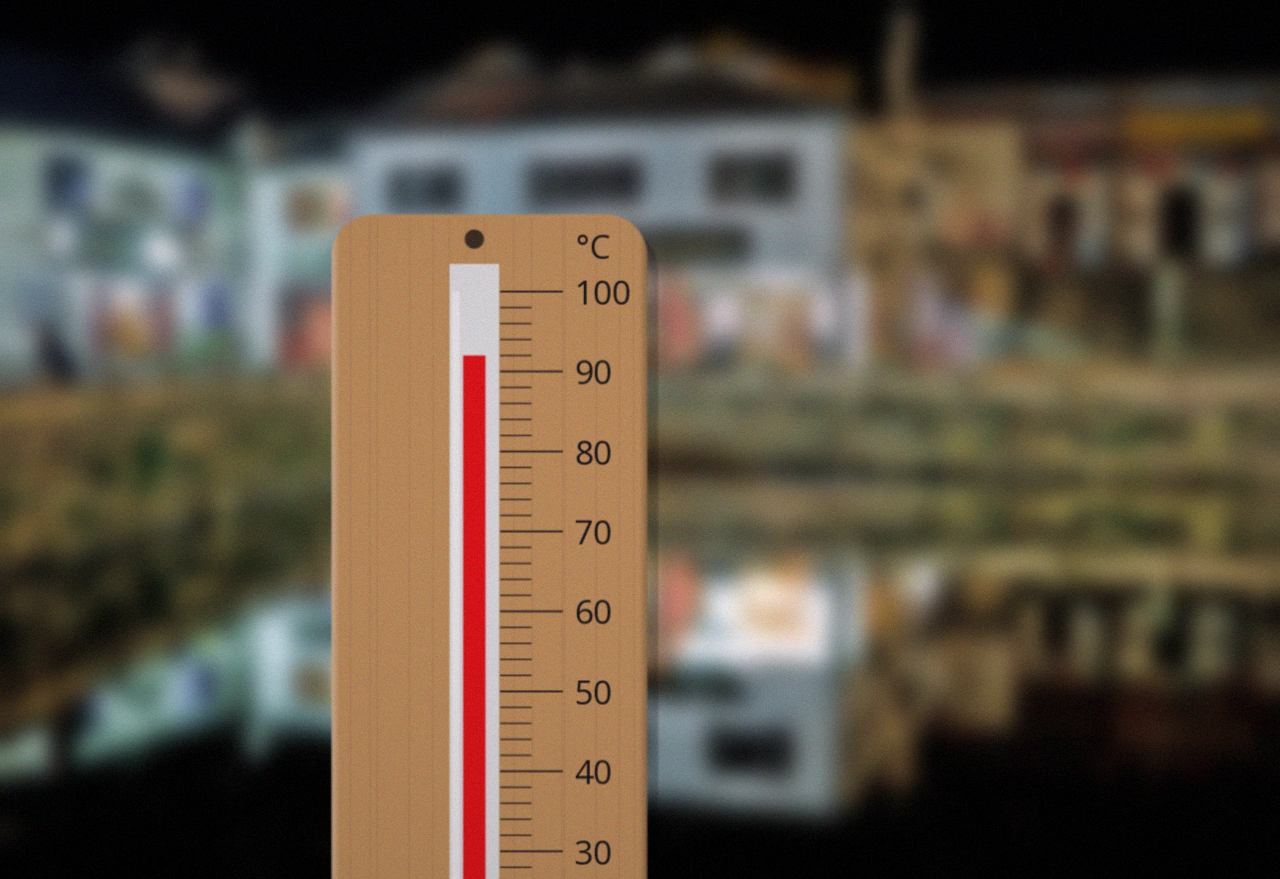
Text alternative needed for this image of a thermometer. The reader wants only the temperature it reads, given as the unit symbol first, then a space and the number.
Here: °C 92
